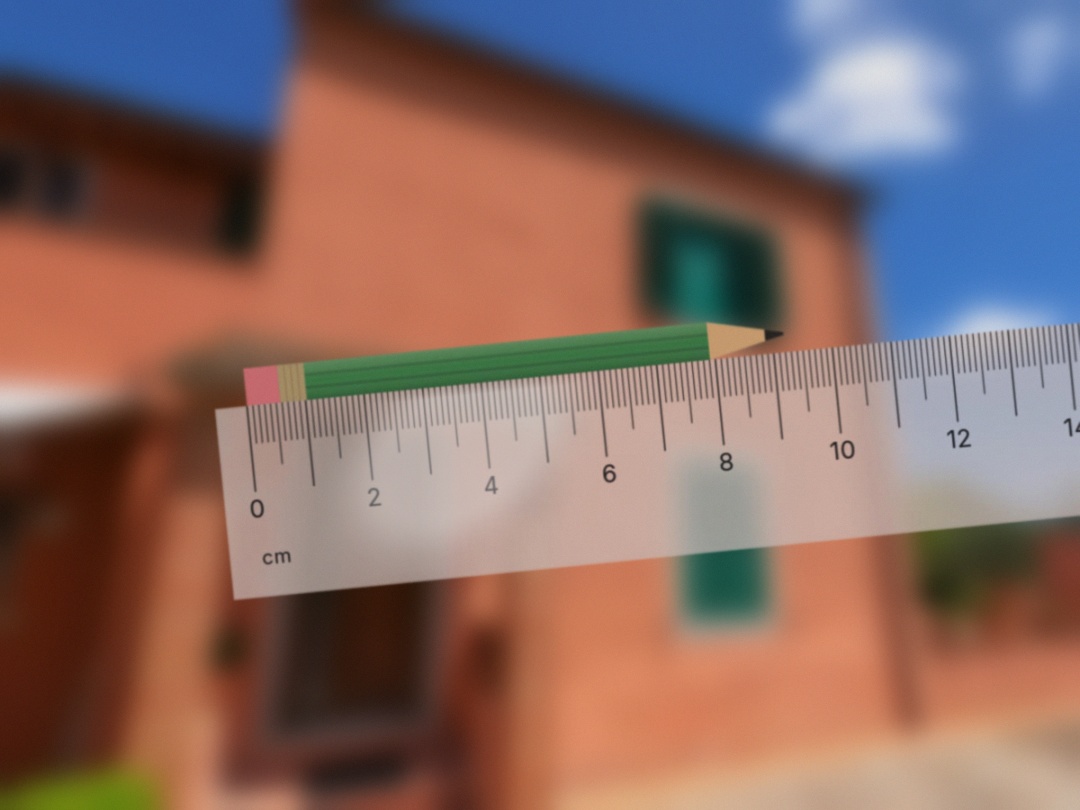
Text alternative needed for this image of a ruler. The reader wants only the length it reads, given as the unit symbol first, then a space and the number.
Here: cm 9.2
